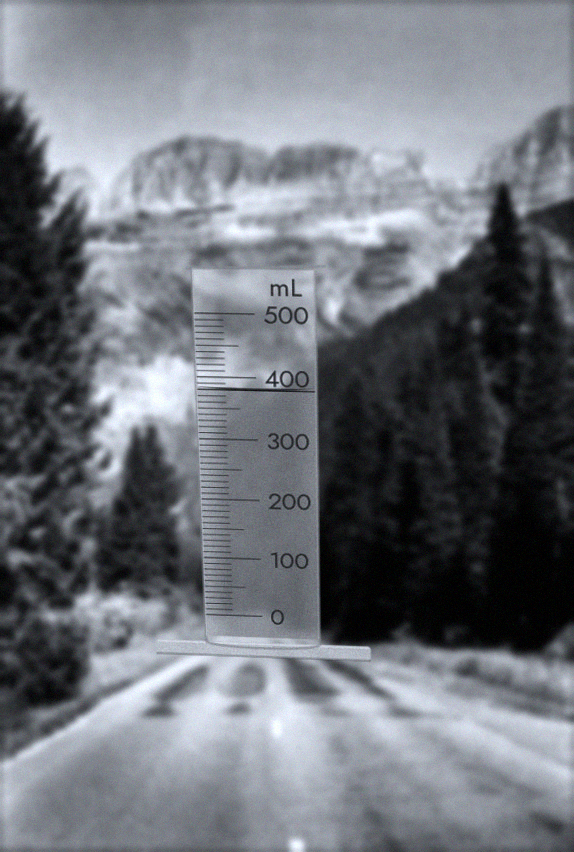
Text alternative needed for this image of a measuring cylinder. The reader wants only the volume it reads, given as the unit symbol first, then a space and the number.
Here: mL 380
